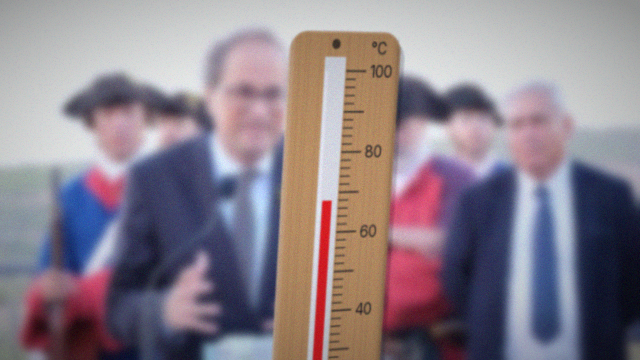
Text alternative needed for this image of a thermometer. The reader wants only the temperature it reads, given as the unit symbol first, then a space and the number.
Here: °C 68
